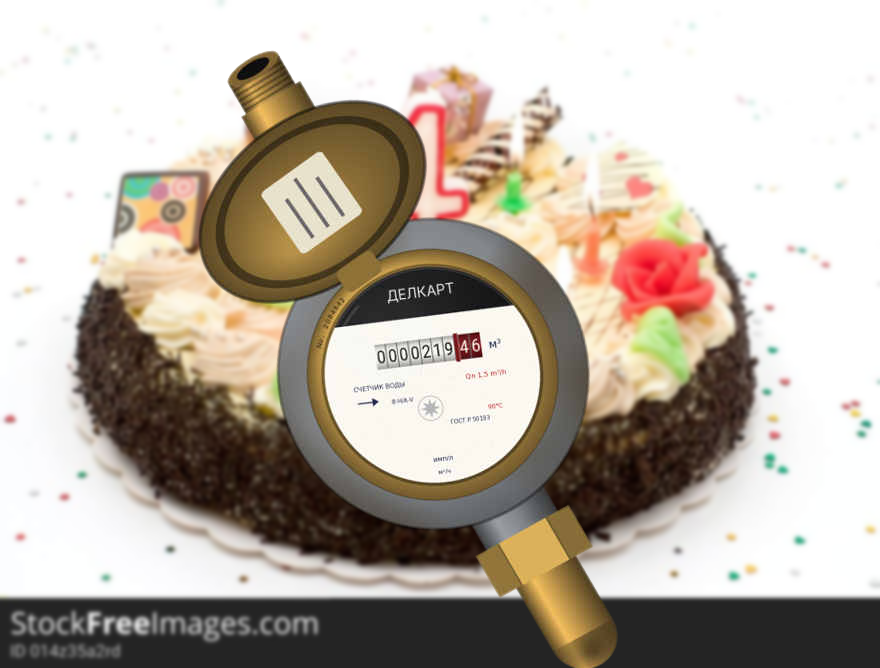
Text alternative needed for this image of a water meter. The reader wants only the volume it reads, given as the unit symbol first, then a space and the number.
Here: m³ 219.46
